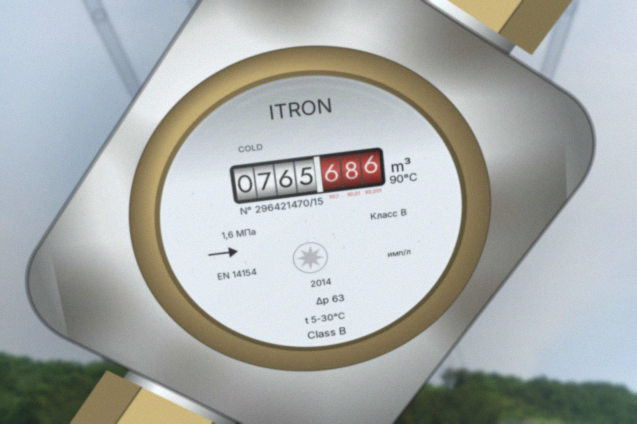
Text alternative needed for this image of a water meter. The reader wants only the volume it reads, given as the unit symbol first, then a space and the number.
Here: m³ 765.686
